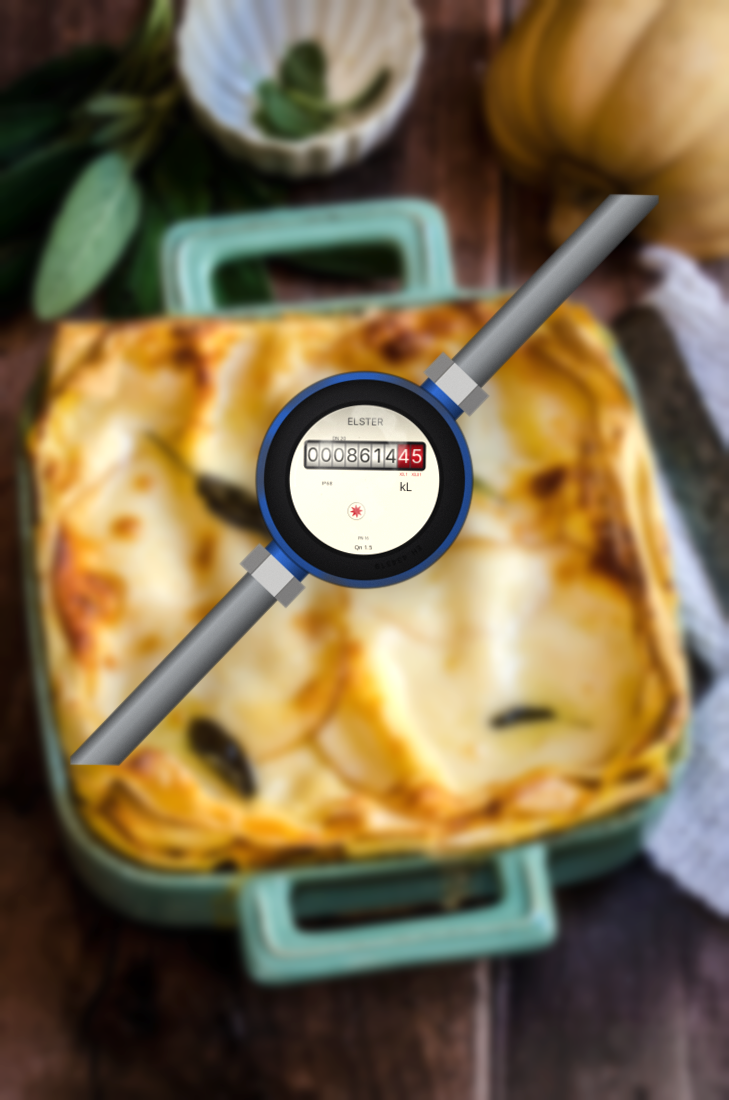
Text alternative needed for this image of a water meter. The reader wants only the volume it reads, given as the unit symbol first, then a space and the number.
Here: kL 8614.45
